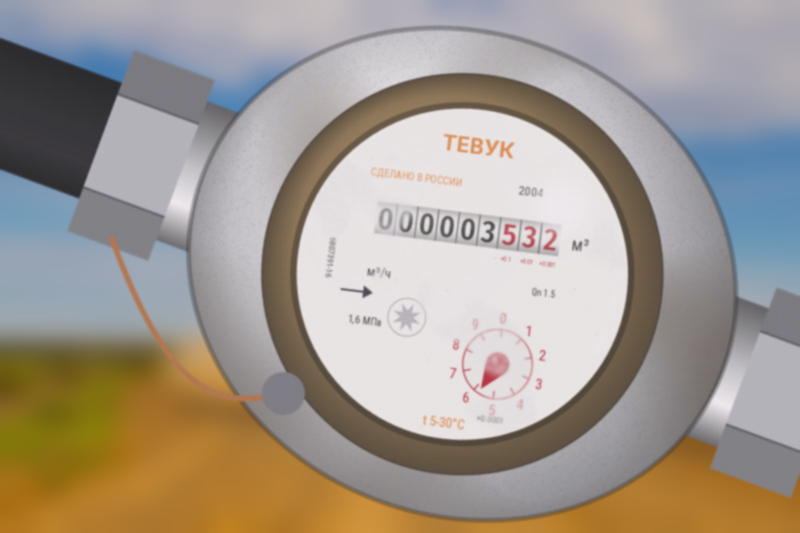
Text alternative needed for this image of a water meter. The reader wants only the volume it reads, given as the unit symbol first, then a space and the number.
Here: m³ 3.5325
